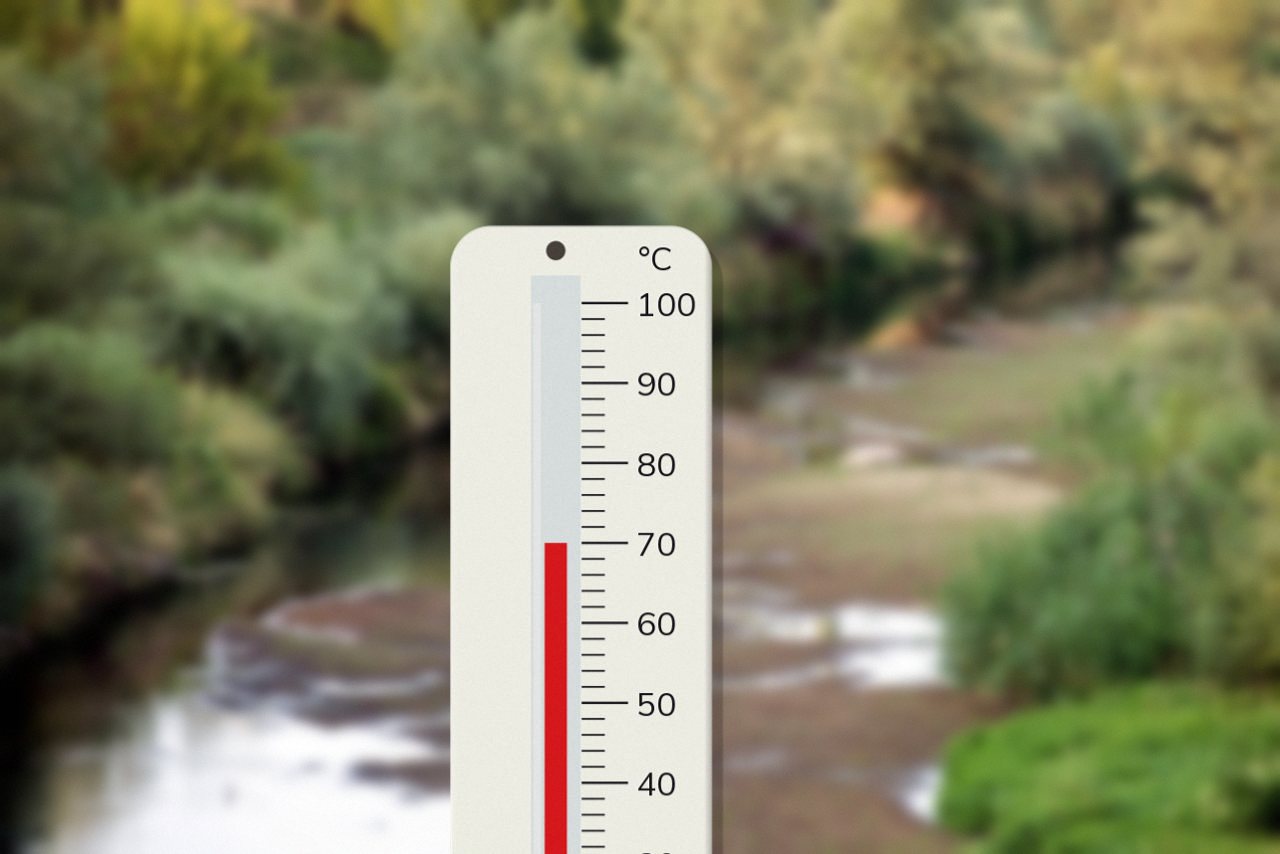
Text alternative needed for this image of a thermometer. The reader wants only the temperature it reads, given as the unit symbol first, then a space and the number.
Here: °C 70
